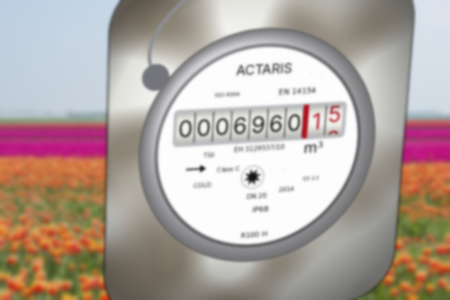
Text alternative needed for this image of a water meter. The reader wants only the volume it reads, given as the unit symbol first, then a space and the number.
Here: m³ 6960.15
